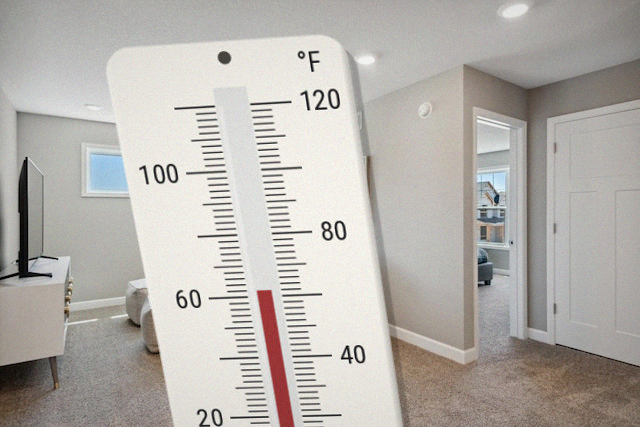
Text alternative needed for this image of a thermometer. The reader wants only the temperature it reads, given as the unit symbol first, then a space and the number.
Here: °F 62
